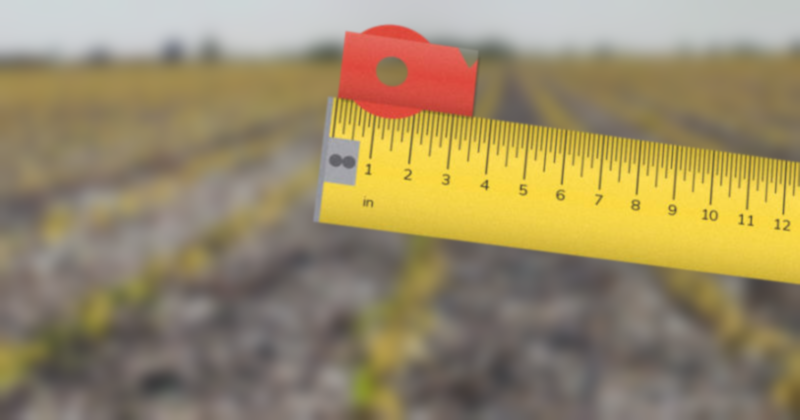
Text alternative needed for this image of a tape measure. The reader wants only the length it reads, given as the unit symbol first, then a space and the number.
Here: in 3.5
